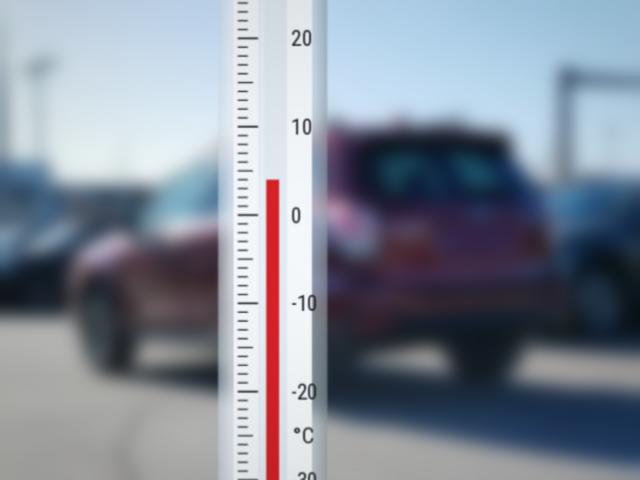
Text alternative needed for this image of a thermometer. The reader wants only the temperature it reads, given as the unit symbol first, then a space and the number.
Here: °C 4
